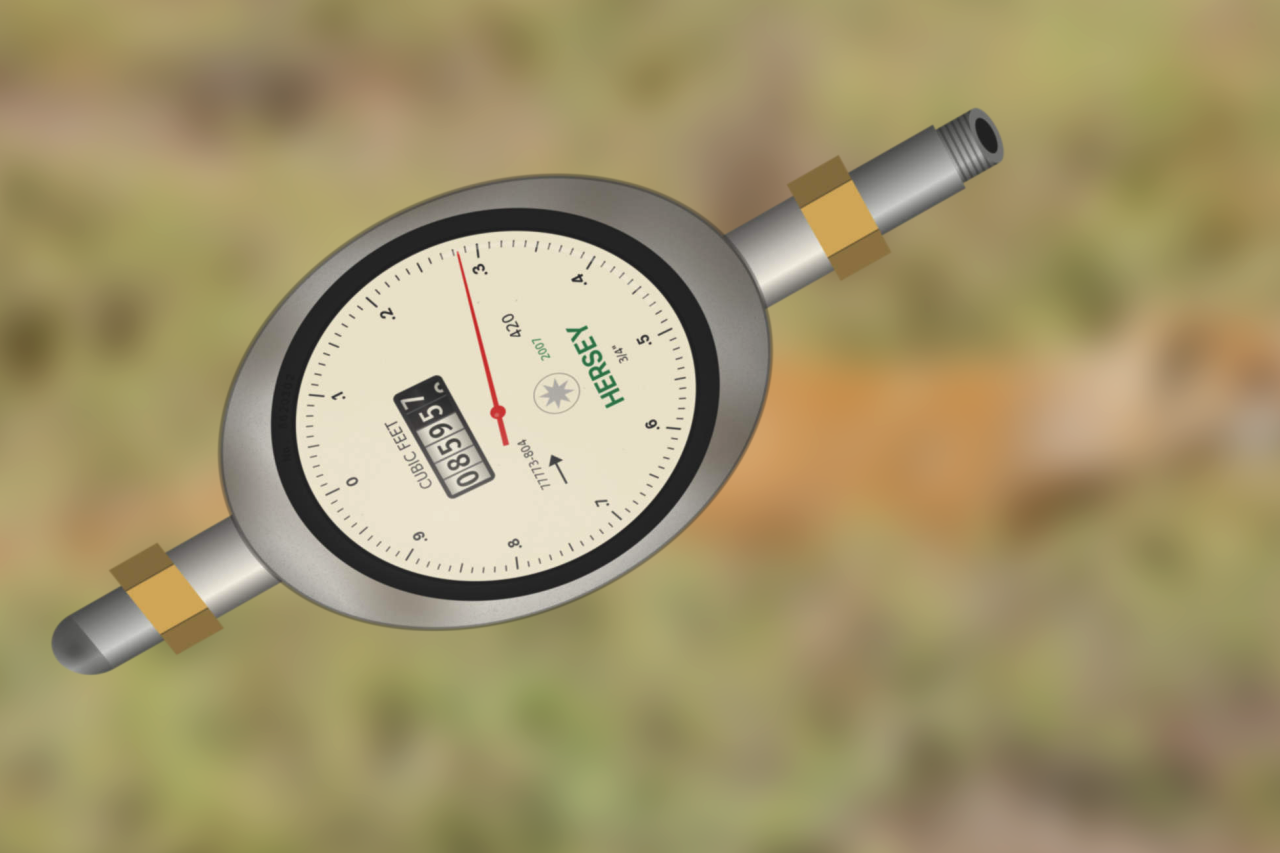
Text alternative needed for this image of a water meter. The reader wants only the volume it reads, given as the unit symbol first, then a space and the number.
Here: ft³ 85957.28
